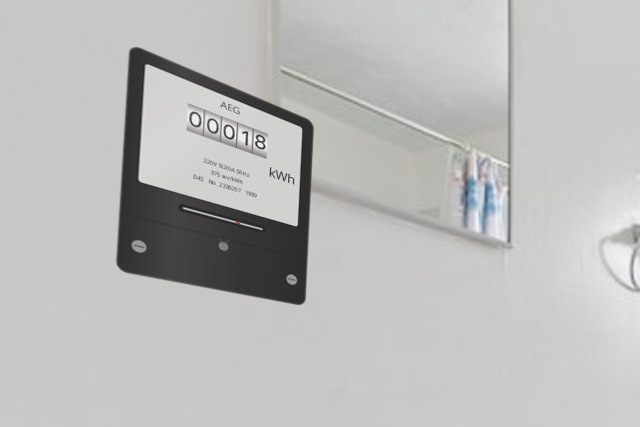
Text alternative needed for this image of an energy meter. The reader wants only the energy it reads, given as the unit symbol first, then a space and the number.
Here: kWh 18
